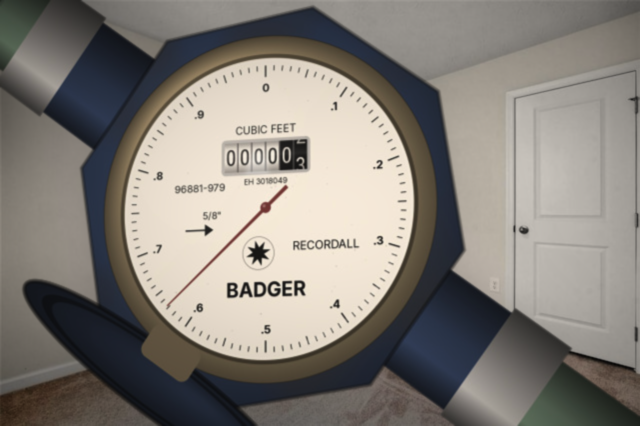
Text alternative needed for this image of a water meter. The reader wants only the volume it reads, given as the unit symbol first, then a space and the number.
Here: ft³ 2.63
